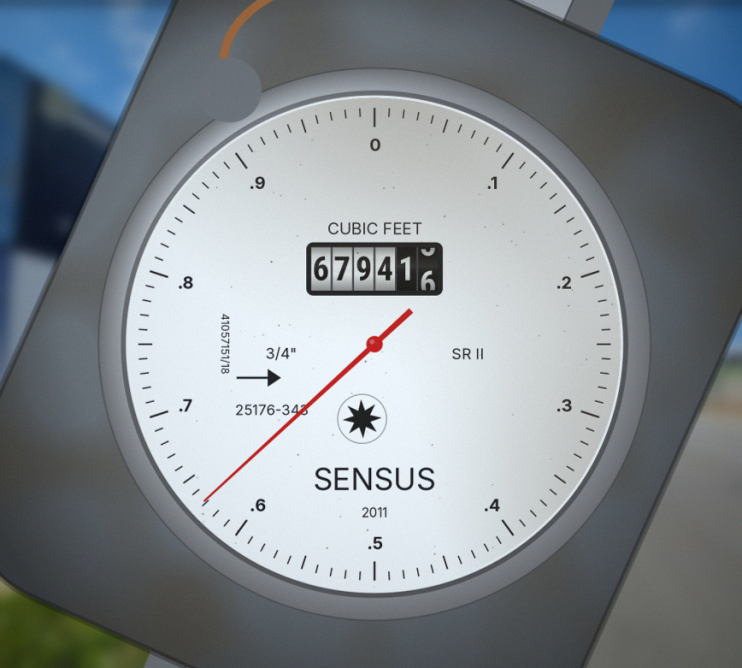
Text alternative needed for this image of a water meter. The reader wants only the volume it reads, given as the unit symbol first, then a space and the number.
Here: ft³ 679415.63
